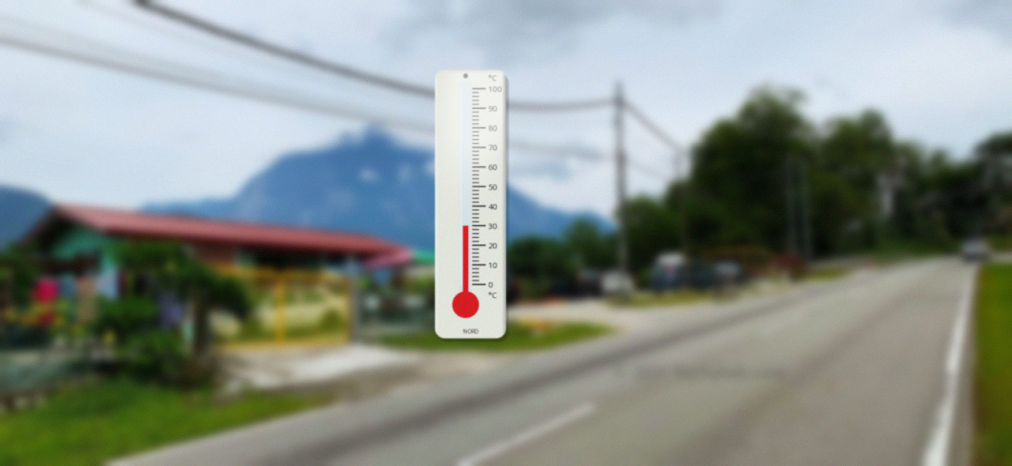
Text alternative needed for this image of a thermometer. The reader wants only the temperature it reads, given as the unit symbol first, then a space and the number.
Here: °C 30
